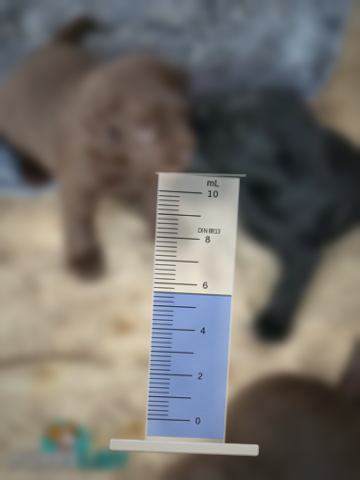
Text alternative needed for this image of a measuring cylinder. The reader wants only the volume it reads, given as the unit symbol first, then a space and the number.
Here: mL 5.6
